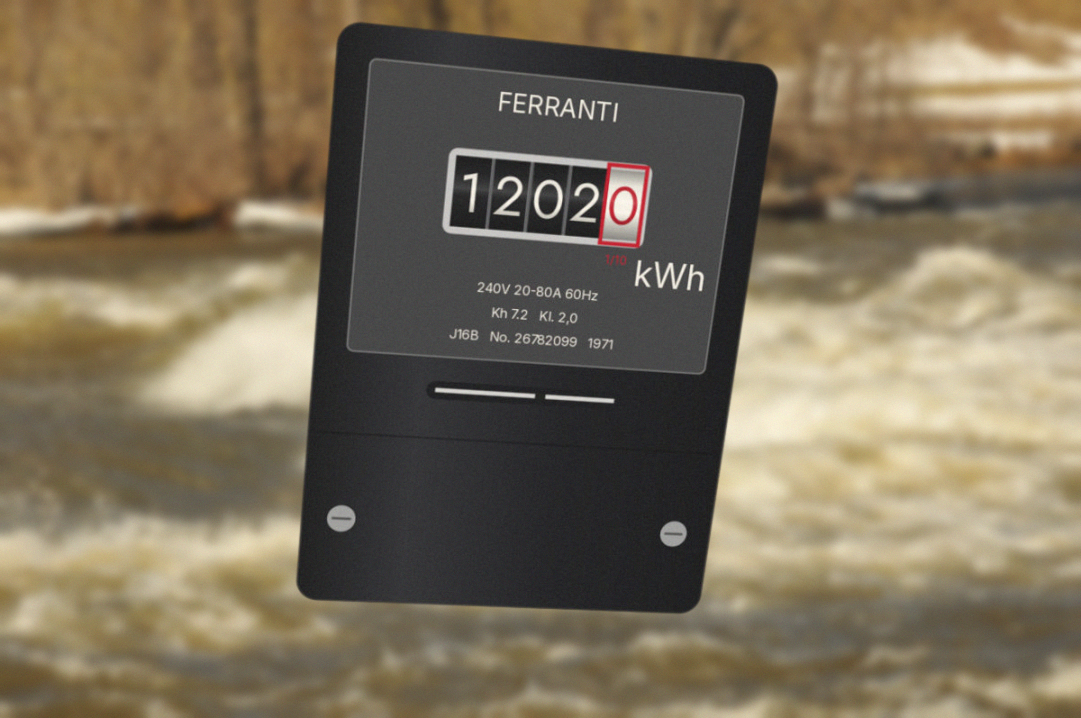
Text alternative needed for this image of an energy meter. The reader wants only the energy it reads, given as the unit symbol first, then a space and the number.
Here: kWh 1202.0
